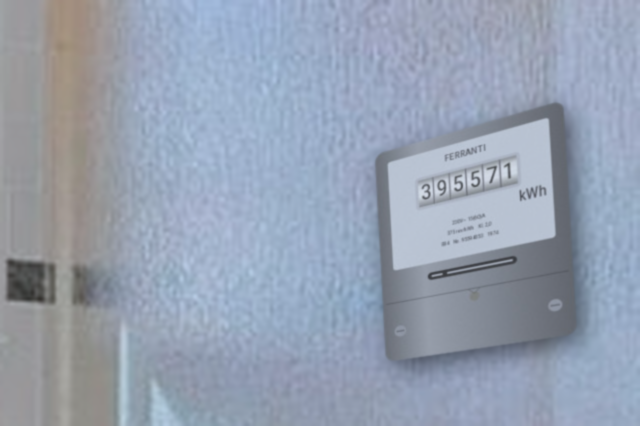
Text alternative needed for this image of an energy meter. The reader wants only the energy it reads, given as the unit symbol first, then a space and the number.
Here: kWh 395571
